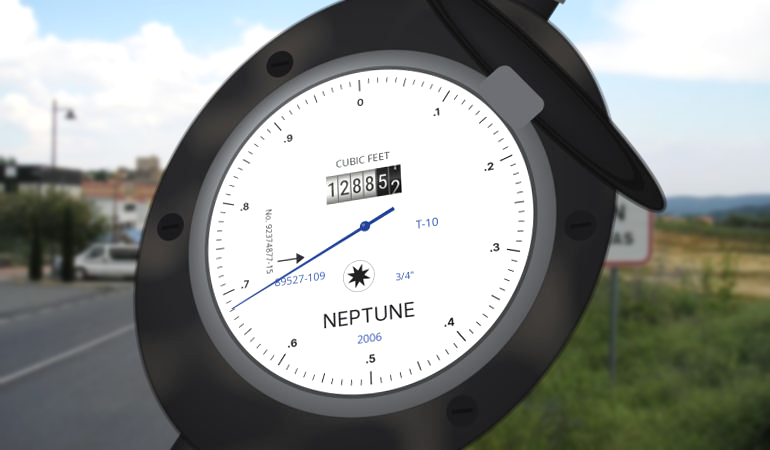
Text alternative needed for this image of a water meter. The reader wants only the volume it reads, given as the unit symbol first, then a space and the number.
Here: ft³ 128851.68
